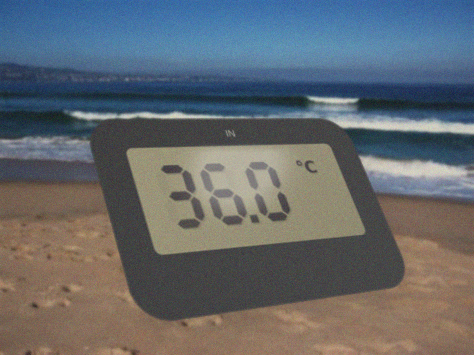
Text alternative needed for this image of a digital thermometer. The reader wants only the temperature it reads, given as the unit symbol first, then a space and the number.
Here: °C 36.0
